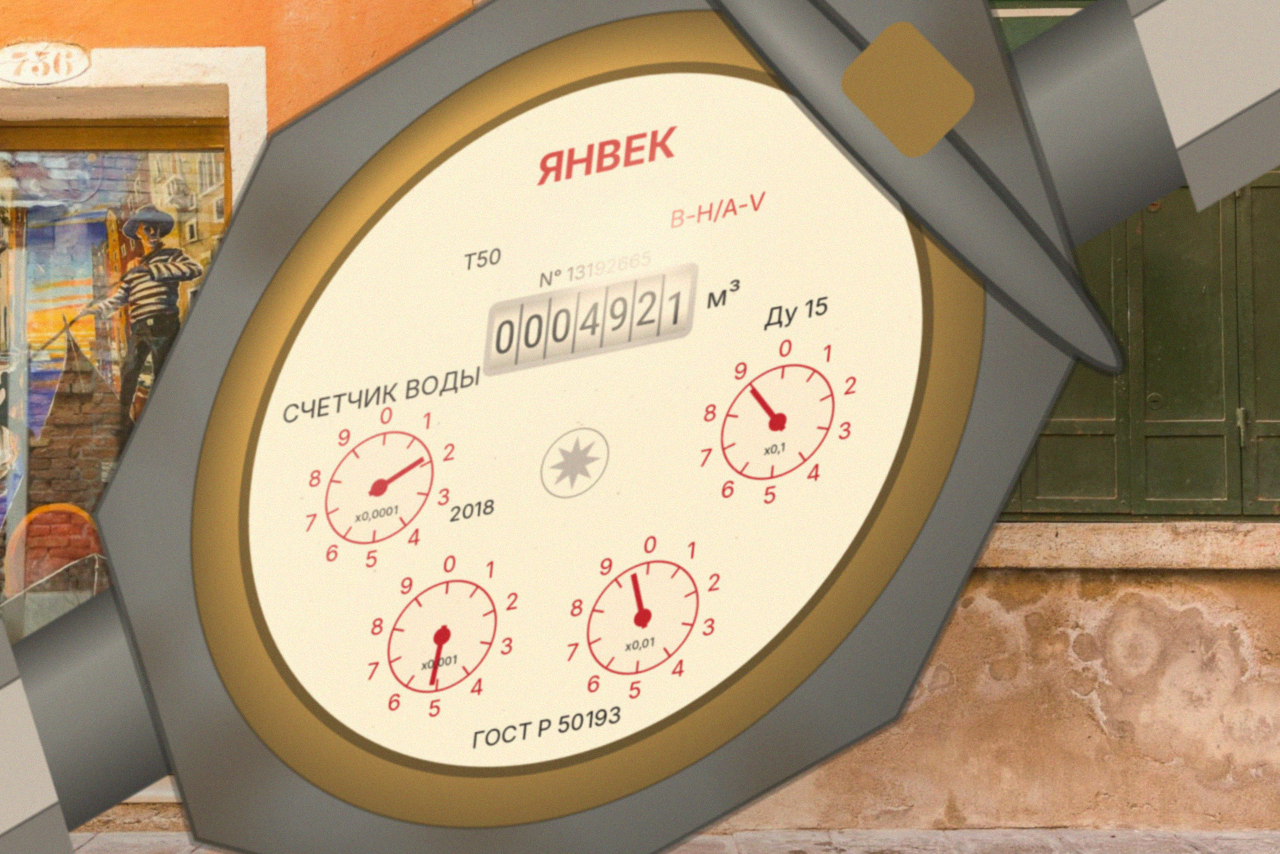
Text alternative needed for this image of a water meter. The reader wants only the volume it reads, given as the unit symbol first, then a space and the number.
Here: m³ 4920.8951
